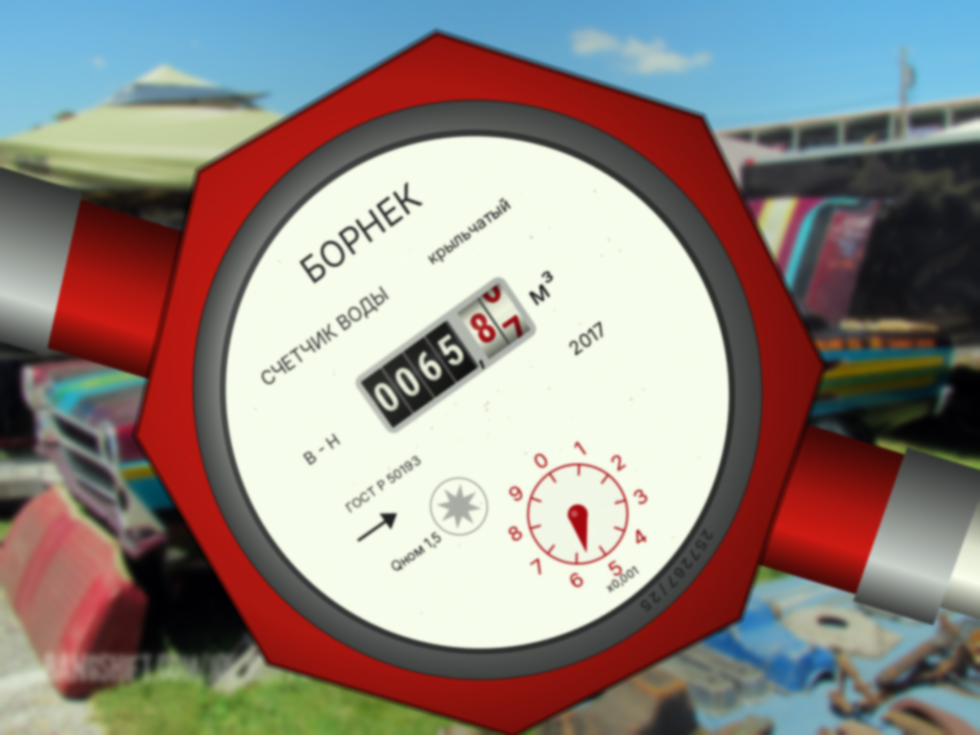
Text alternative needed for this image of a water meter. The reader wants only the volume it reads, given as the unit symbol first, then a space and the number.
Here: m³ 65.865
